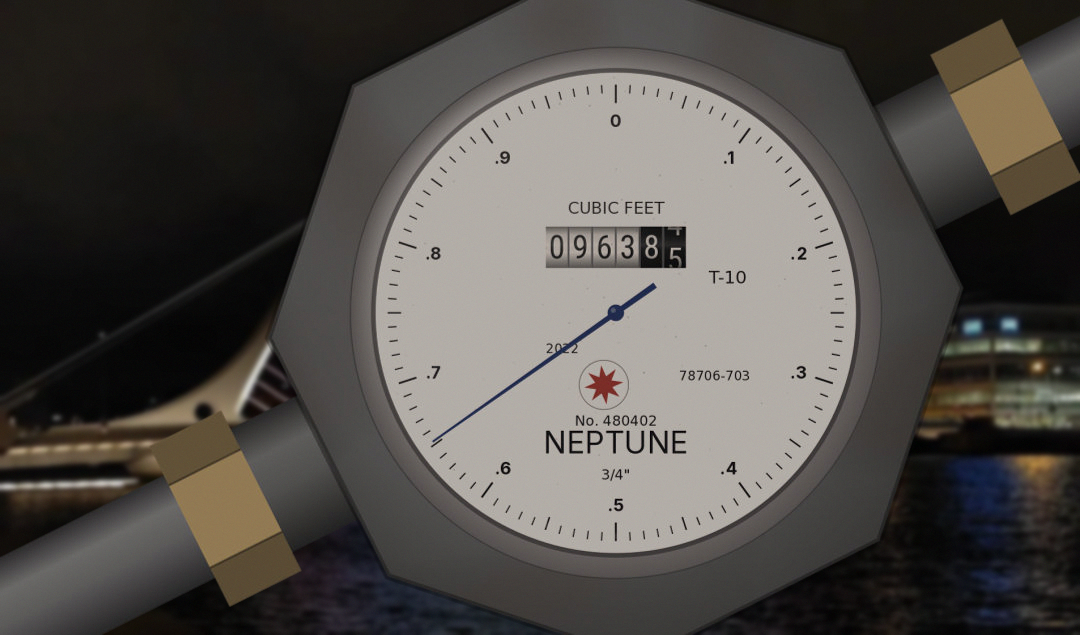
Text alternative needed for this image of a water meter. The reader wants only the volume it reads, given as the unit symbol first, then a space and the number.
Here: ft³ 96384.65
